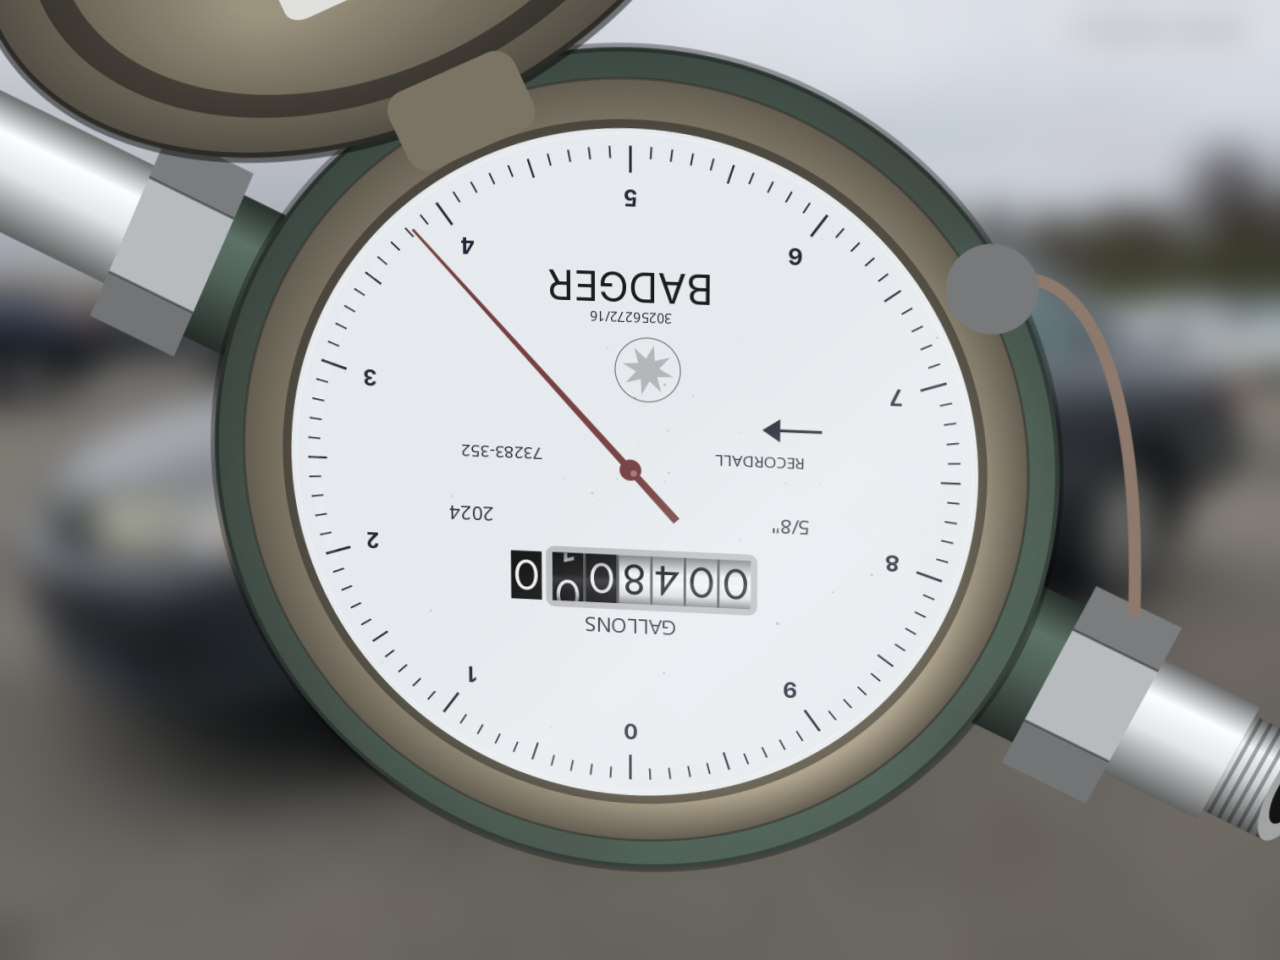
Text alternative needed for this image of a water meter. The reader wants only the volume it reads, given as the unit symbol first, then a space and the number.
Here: gal 48003.8
